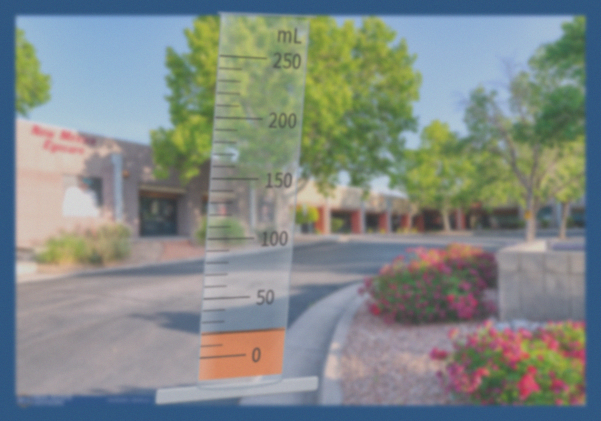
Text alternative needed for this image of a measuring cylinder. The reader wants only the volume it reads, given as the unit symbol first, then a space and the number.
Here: mL 20
